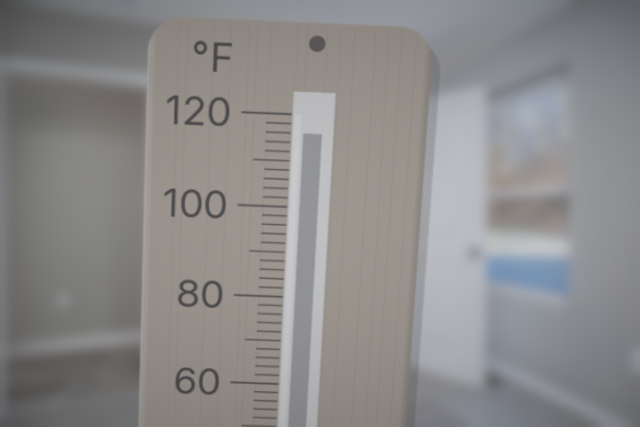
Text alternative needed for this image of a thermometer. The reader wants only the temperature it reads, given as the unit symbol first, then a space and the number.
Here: °F 116
